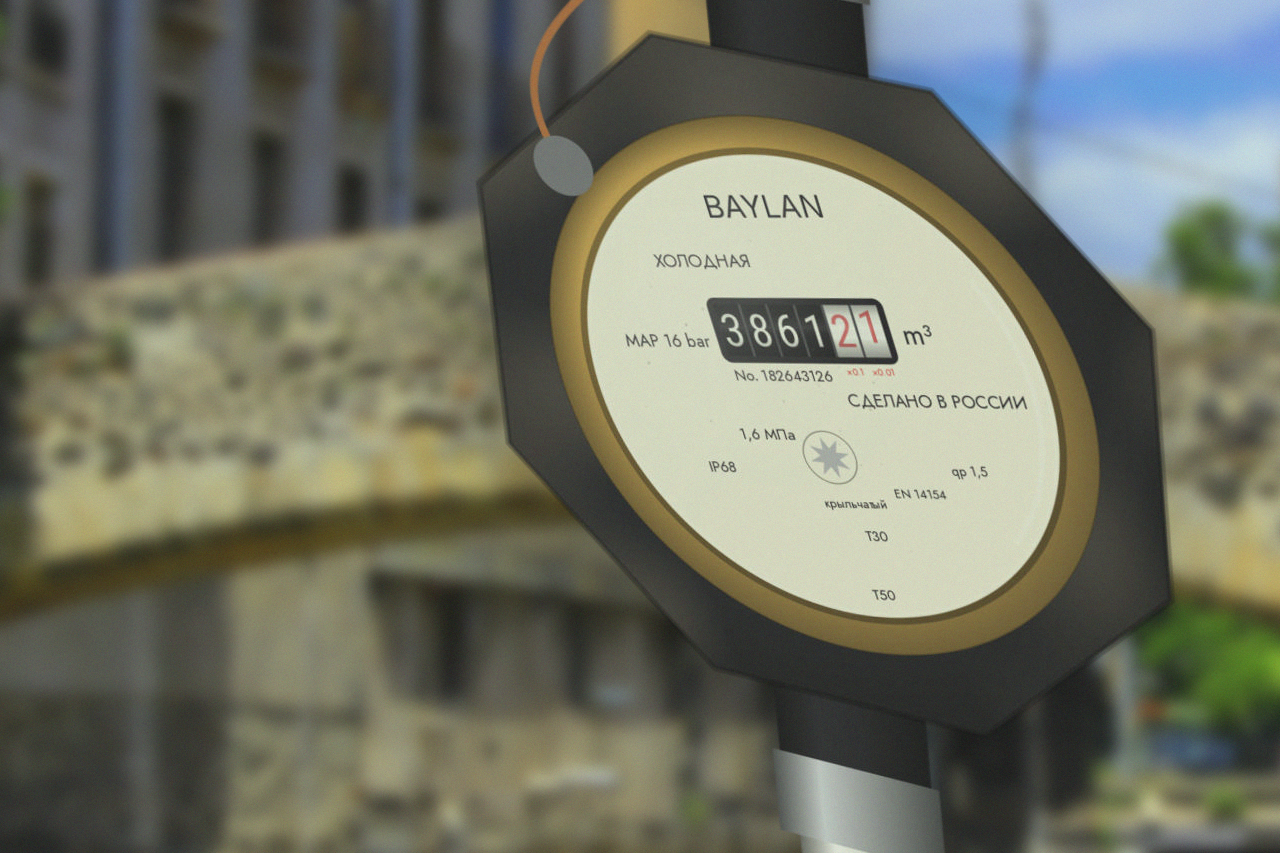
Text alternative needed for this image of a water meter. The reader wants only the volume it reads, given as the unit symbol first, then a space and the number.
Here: m³ 3861.21
